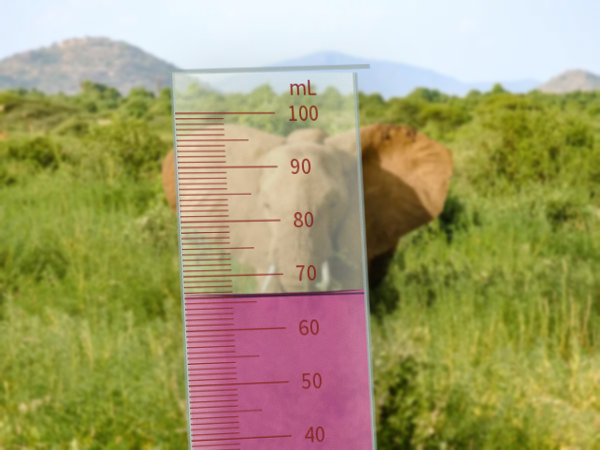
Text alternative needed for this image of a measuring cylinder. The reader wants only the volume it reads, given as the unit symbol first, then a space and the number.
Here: mL 66
